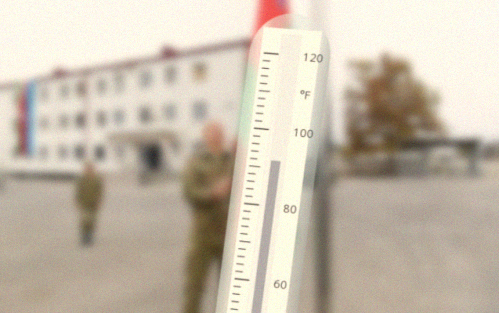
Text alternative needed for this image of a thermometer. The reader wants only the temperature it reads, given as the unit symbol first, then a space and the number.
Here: °F 92
